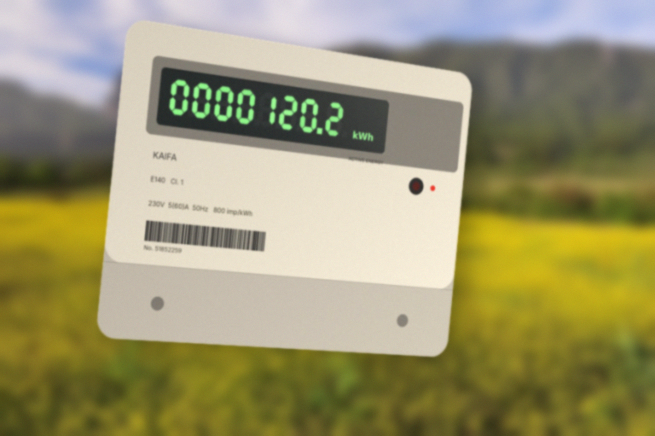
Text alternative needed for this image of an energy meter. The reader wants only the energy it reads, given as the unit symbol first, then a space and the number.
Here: kWh 120.2
